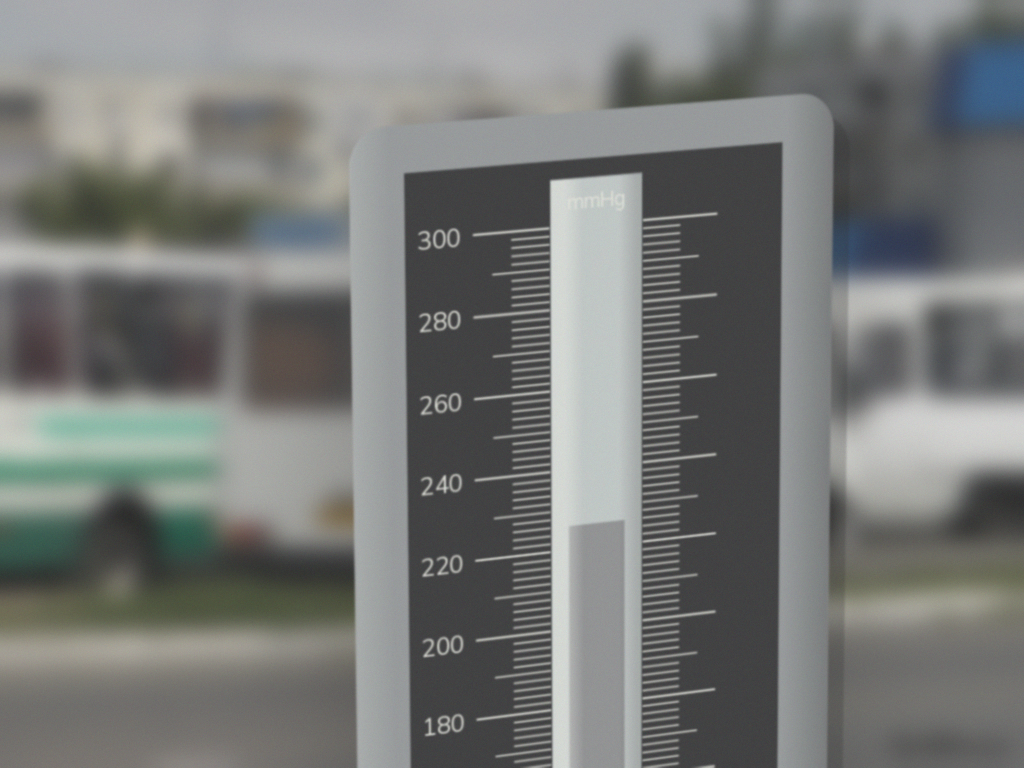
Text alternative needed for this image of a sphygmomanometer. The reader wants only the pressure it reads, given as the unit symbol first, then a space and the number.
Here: mmHg 226
